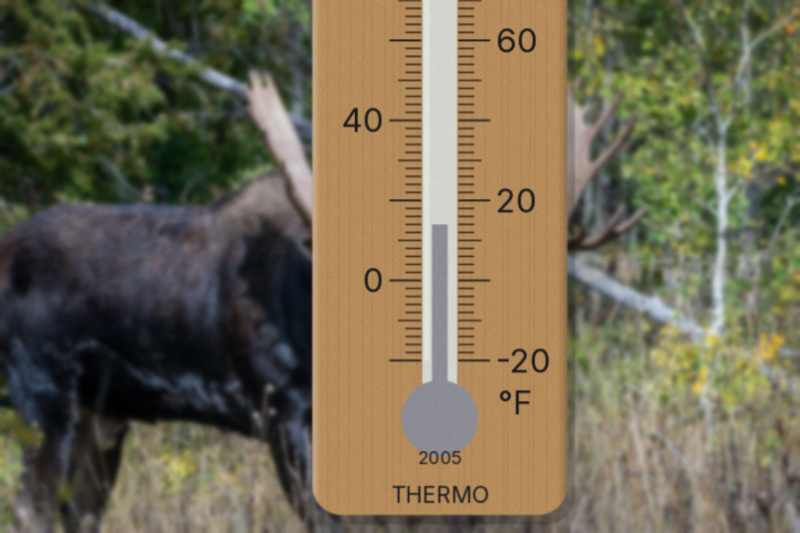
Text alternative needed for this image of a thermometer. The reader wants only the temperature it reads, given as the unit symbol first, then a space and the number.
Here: °F 14
